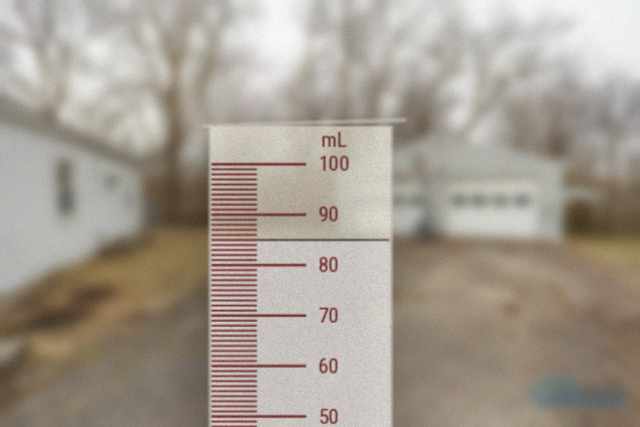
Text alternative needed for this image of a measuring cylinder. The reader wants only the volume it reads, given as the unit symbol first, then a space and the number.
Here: mL 85
